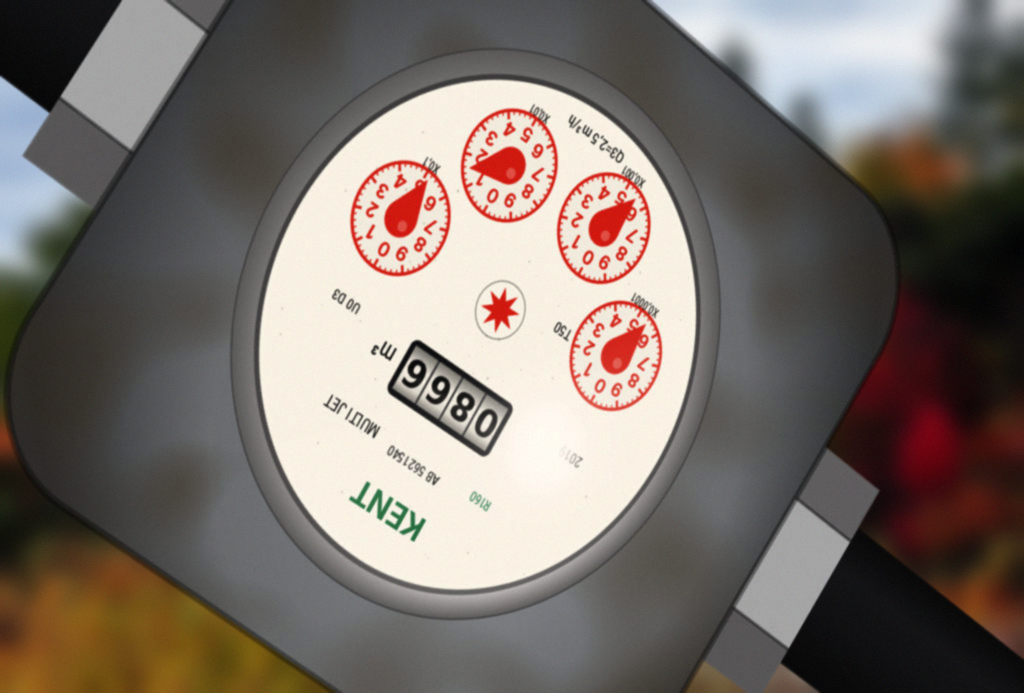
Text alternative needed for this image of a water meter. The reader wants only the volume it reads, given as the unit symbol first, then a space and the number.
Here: m³ 866.5155
